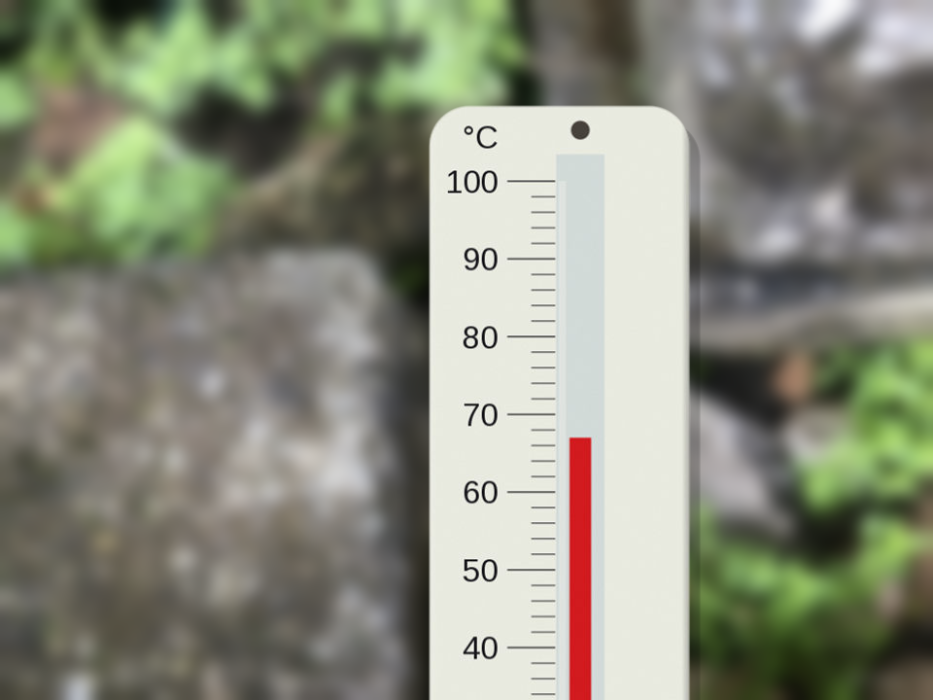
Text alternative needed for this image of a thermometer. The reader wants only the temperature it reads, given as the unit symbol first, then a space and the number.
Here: °C 67
